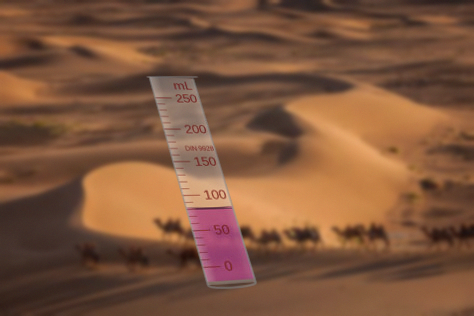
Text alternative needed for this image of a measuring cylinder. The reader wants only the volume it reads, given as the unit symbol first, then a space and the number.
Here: mL 80
